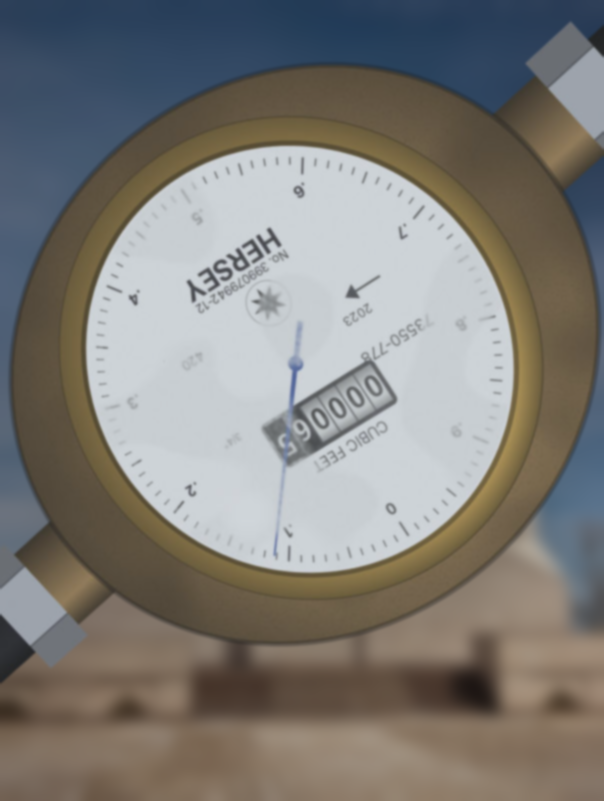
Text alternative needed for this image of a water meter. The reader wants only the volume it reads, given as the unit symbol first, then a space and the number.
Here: ft³ 65.11
